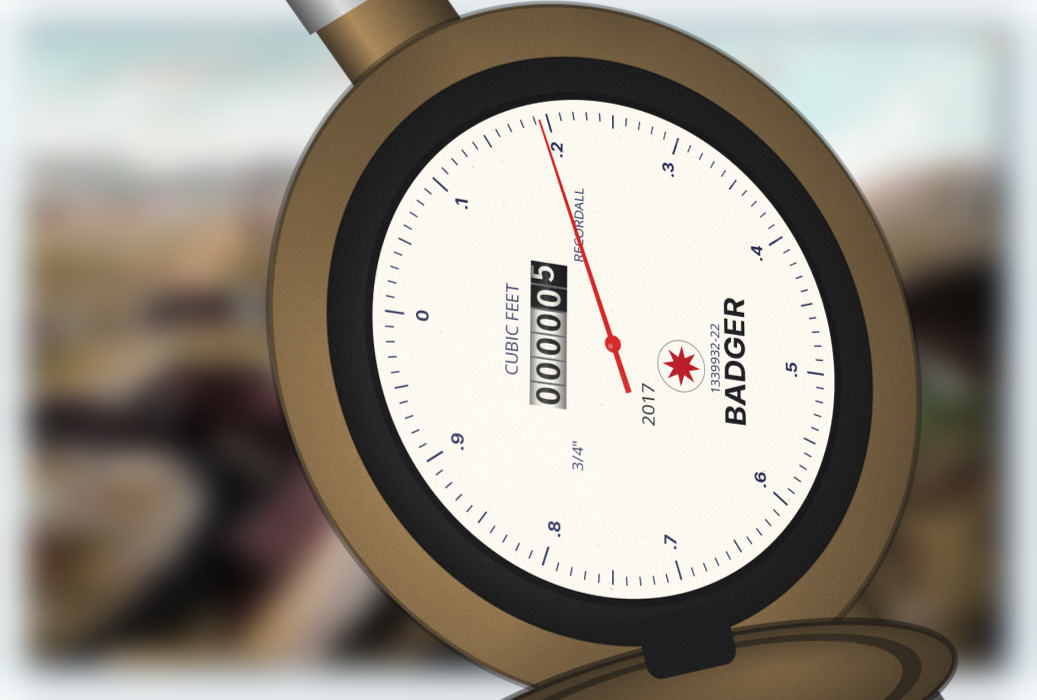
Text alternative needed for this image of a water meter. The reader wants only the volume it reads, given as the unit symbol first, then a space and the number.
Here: ft³ 5.19
